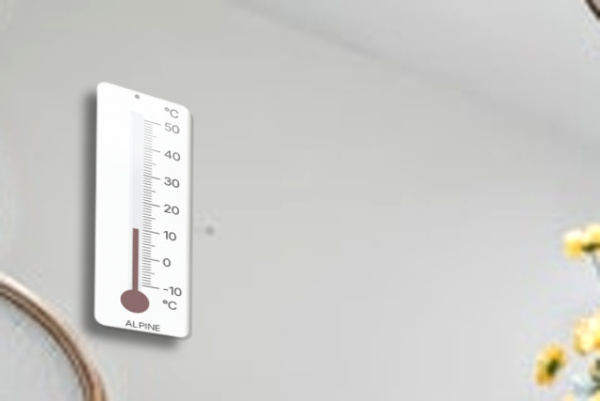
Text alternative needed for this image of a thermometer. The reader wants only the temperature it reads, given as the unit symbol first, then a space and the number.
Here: °C 10
